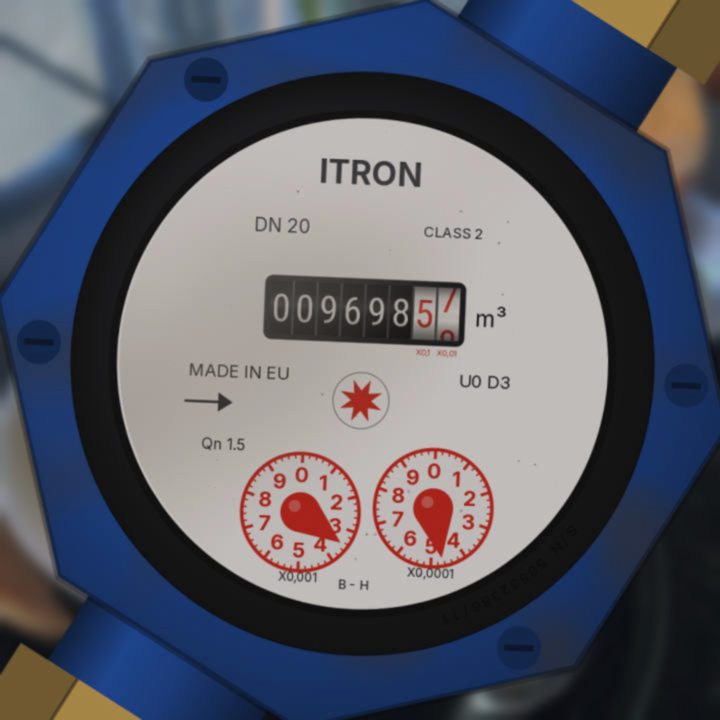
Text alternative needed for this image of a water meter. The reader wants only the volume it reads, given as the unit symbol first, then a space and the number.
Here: m³ 9698.5734
